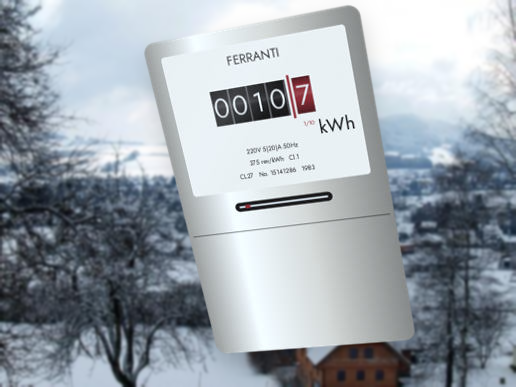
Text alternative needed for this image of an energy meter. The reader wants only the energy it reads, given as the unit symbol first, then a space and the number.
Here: kWh 10.7
